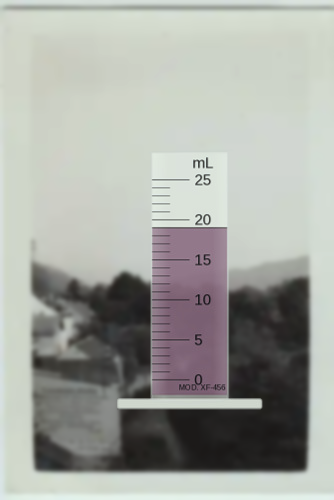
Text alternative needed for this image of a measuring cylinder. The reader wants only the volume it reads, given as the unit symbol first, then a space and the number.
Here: mL 19
